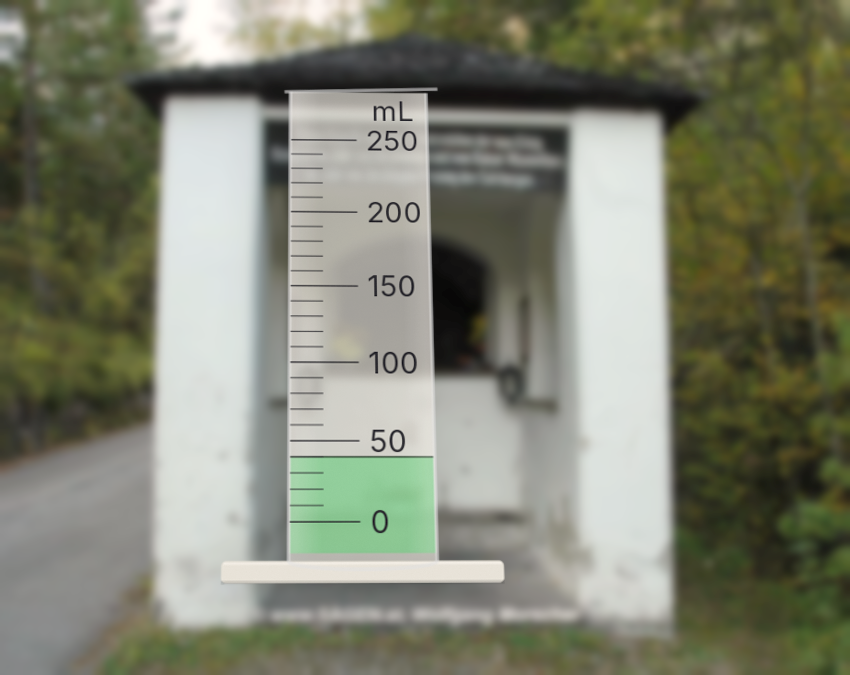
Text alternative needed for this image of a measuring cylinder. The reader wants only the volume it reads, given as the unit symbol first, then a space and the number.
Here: mL 40
